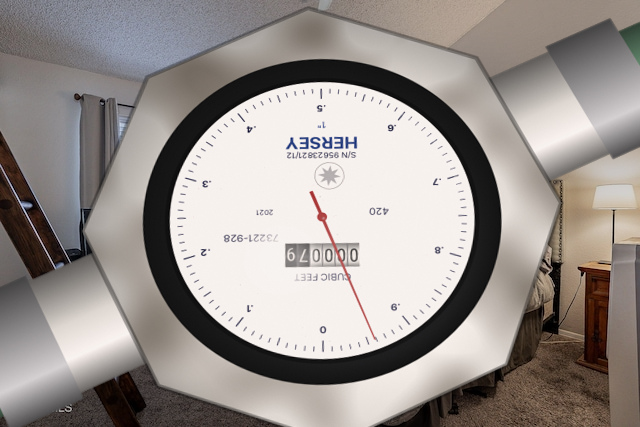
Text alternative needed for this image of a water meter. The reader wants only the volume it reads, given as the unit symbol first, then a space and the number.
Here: ft³ 78.94
